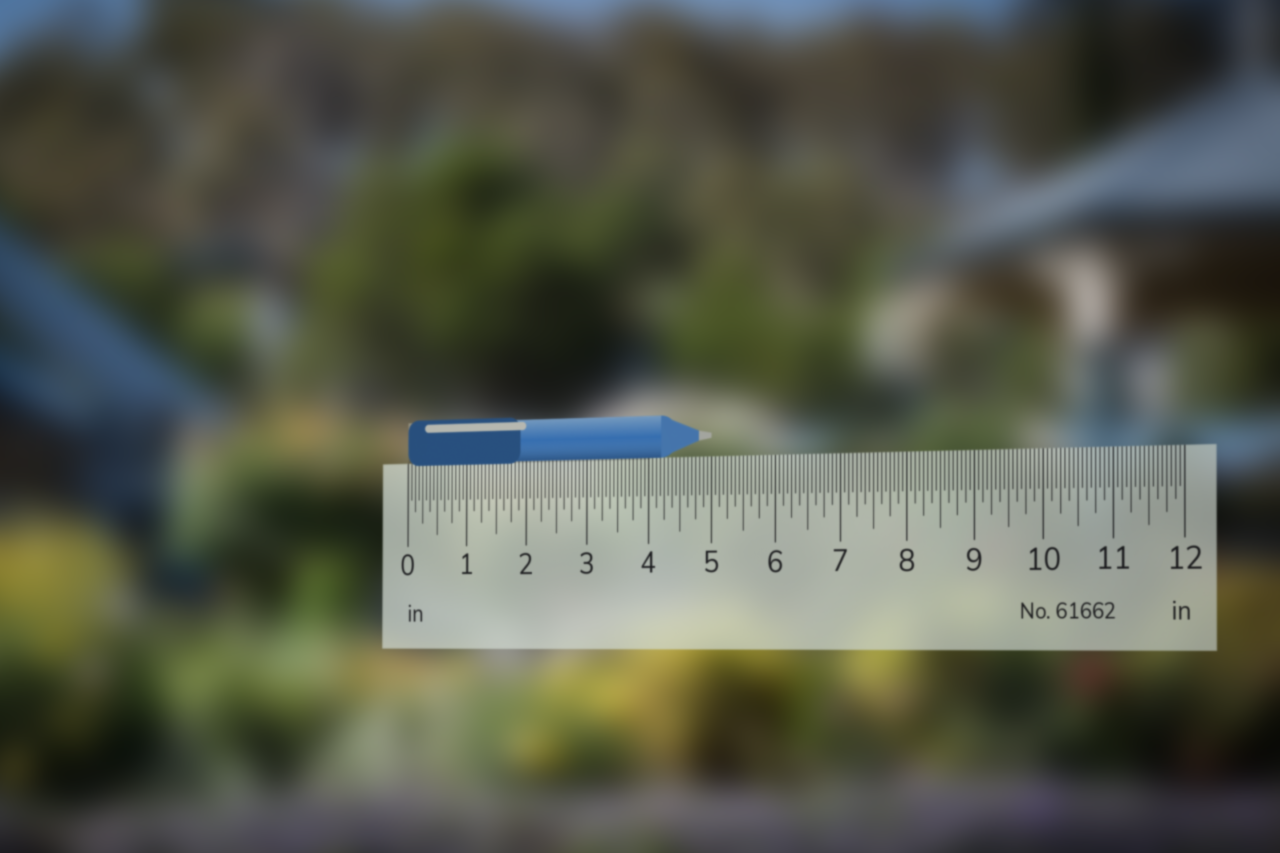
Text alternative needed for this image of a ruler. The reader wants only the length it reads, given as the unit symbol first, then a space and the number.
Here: in 5
